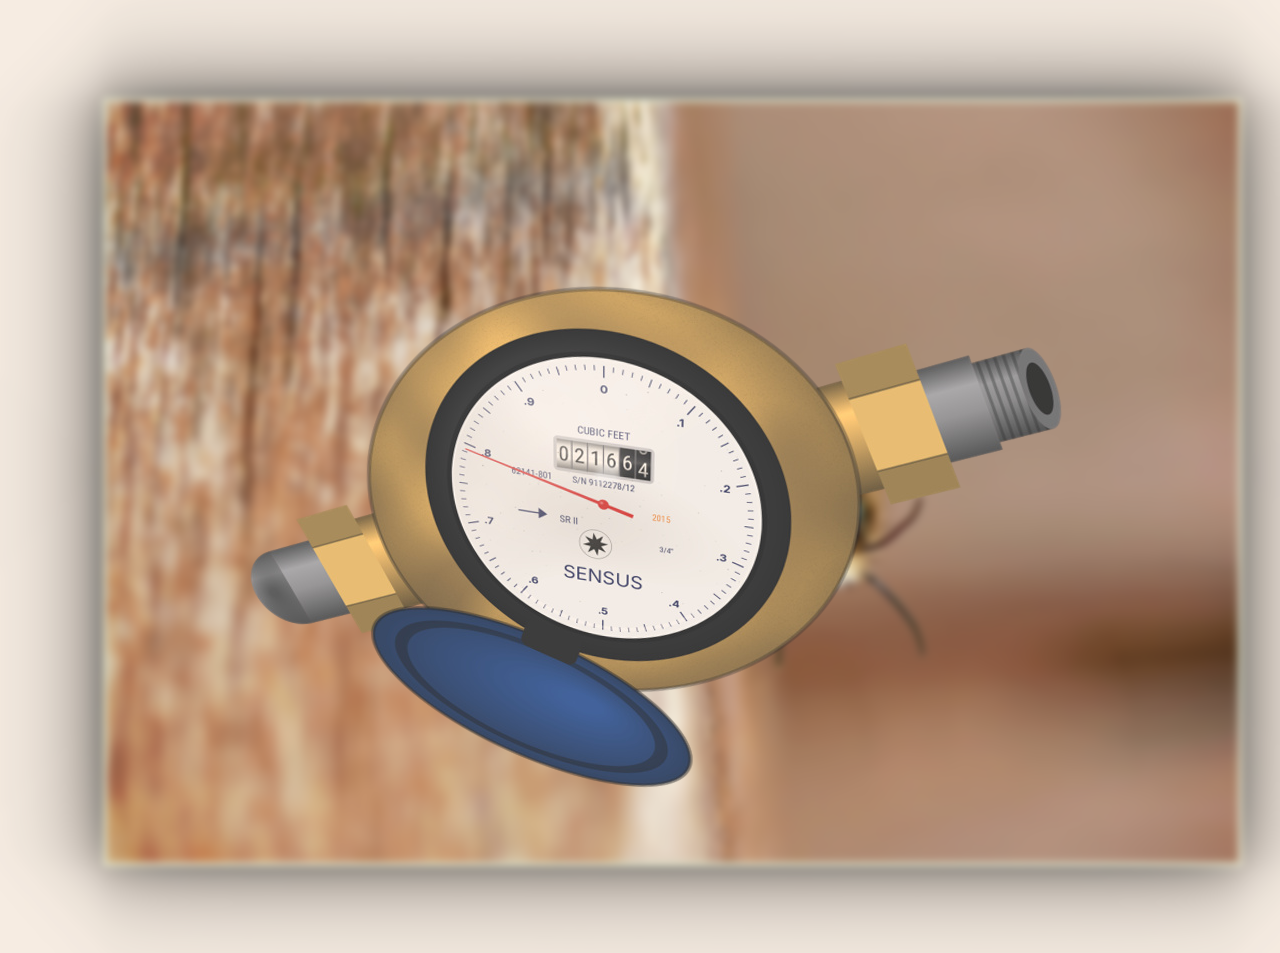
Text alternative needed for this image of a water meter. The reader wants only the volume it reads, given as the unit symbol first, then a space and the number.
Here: ft³ 21663.79
